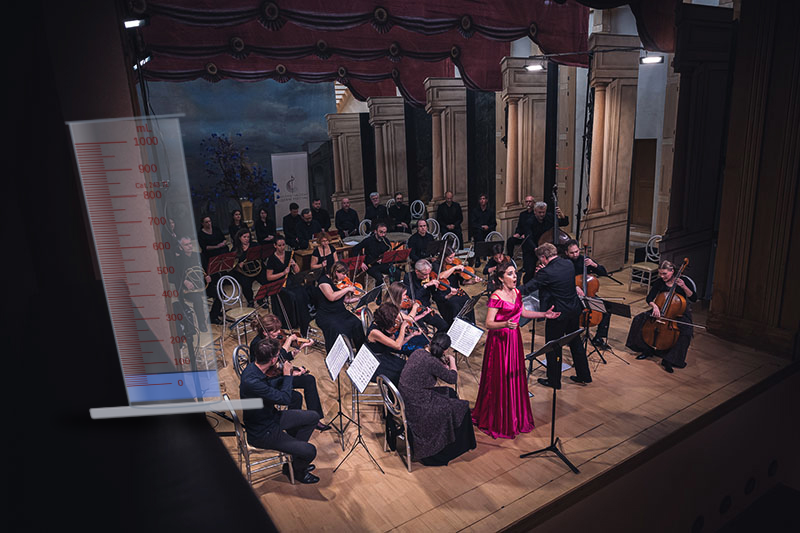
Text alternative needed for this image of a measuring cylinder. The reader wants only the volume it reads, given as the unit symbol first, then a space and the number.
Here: mL 50
